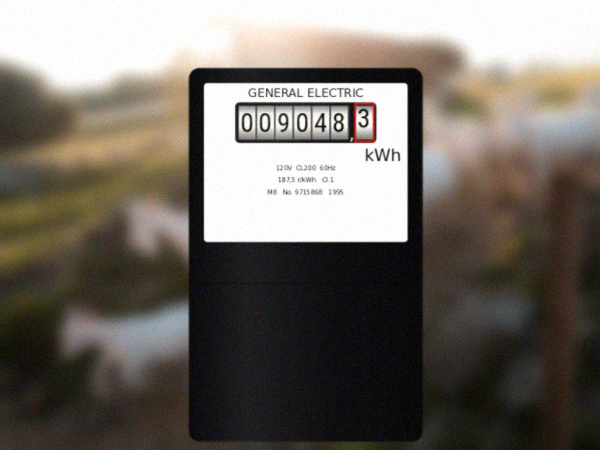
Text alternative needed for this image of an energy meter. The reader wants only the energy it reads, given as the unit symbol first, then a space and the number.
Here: kWh 9048.3
